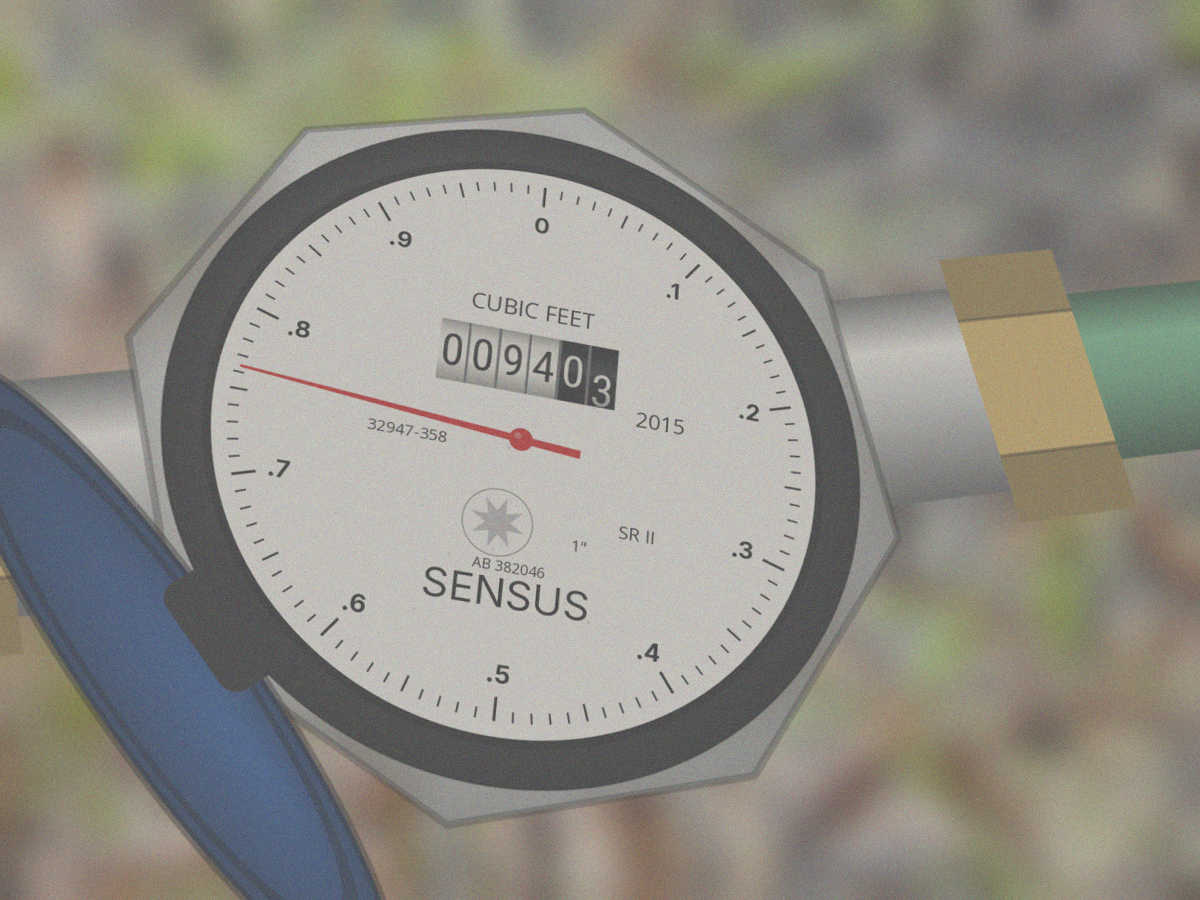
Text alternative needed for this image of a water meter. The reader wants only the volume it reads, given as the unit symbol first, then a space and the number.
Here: ft³ 9402.76
